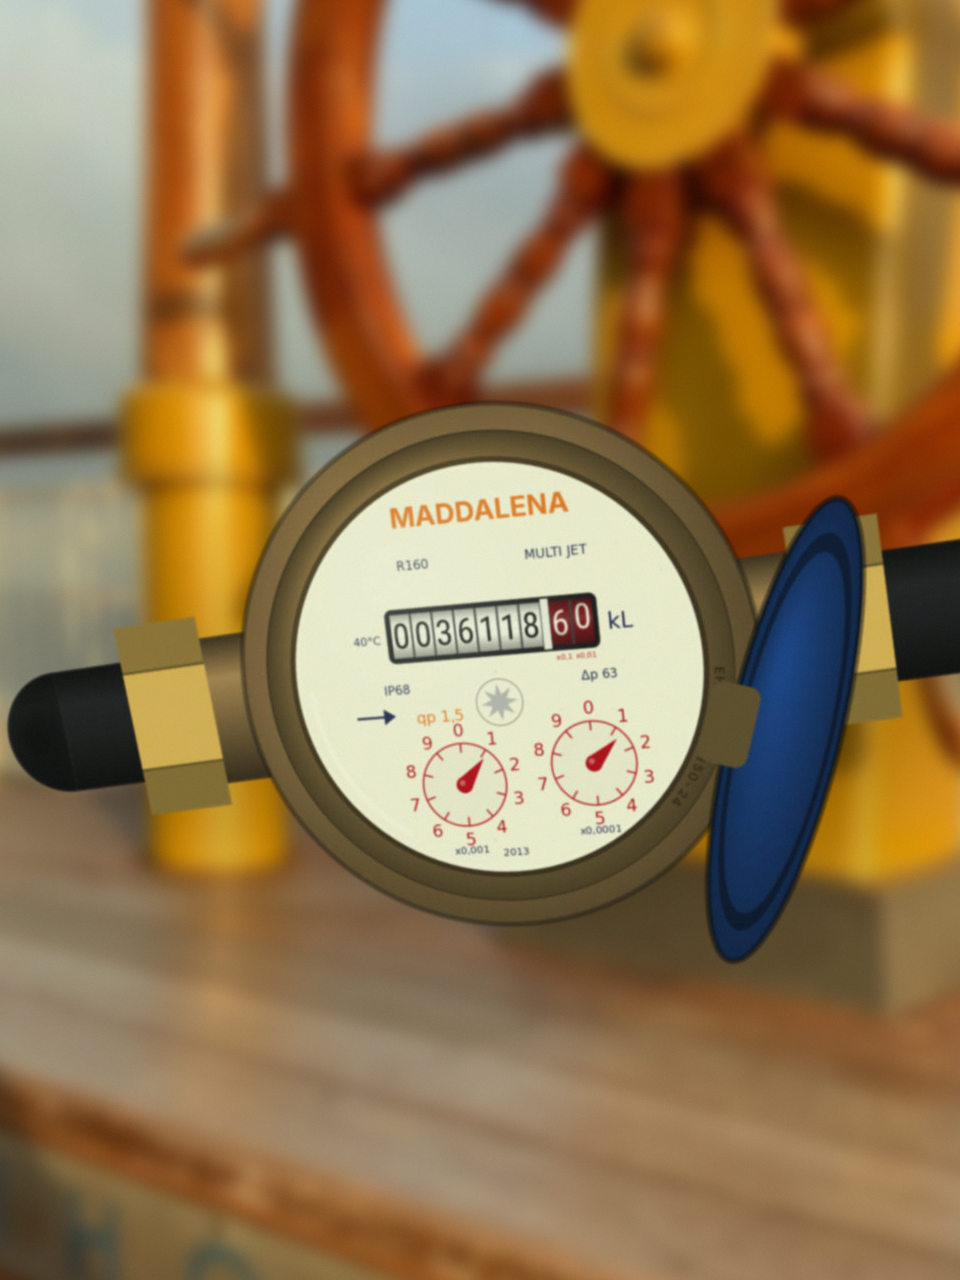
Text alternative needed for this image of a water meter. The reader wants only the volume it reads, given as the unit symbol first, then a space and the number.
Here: kL 36118.6011
